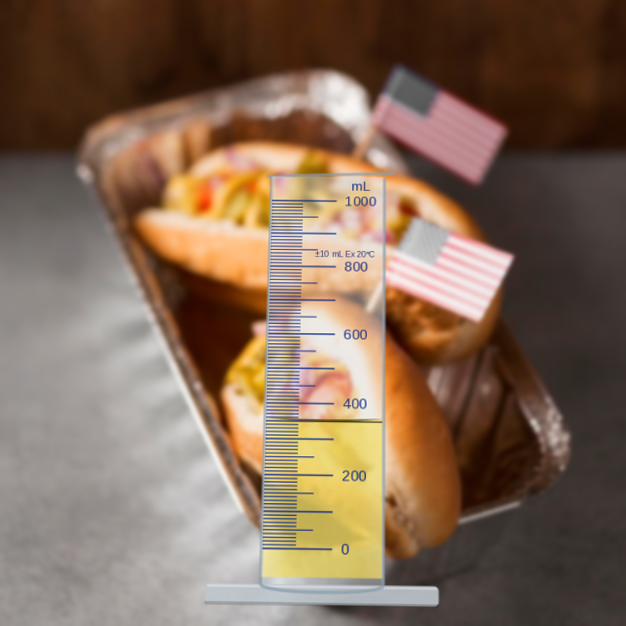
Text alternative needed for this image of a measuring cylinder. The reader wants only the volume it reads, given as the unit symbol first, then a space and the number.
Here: mL 350
